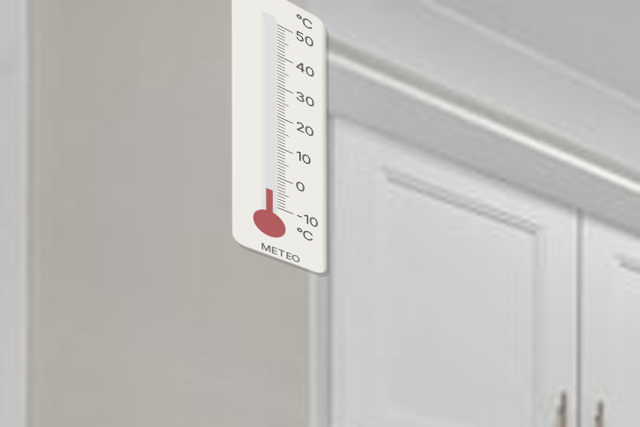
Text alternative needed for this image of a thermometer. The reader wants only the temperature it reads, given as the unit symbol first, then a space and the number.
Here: °C -5
